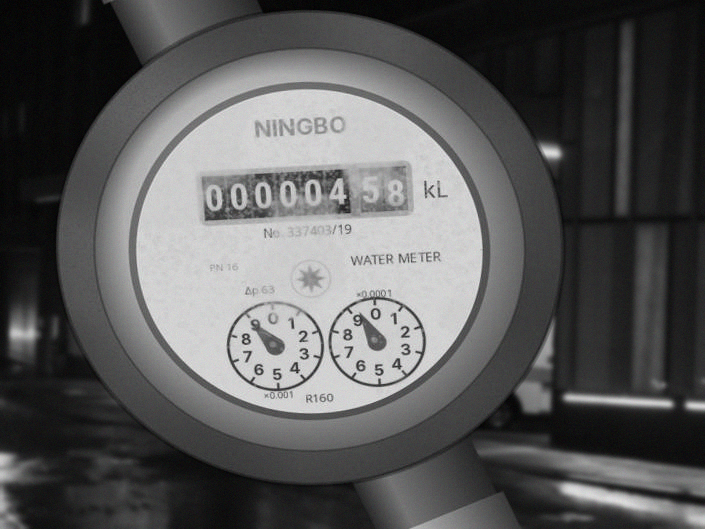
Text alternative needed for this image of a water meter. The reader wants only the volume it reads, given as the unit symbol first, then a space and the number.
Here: kL 4.5789
